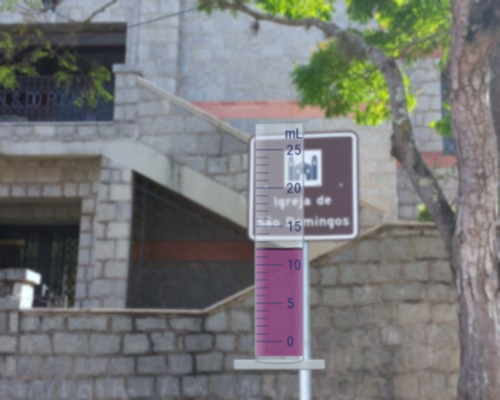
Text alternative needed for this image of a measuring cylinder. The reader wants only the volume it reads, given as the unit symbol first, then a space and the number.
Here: mL 12
